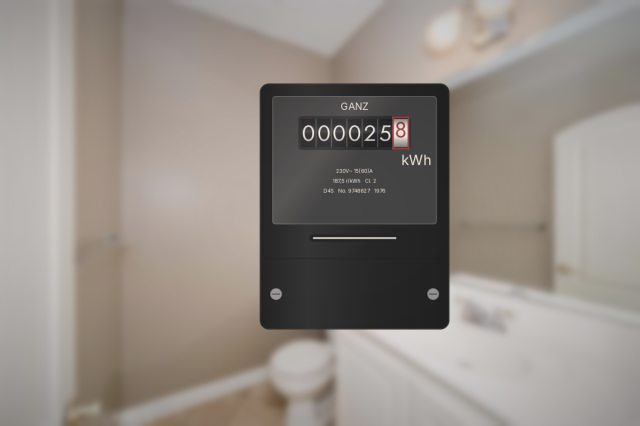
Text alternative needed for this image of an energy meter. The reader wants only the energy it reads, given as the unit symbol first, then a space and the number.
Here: kWh 25.8
